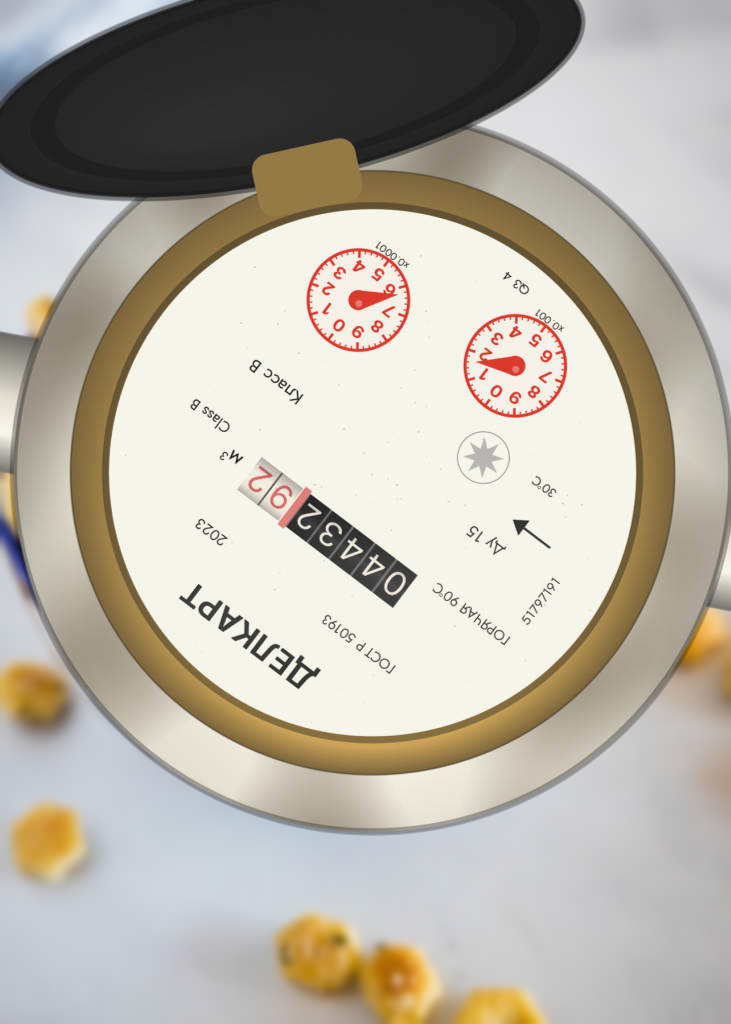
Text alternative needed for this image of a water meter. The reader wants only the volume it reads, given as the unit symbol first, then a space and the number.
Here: m³ 4432.9216
